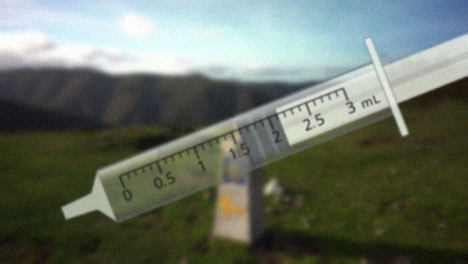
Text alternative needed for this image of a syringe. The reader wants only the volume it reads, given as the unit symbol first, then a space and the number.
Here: mL 1.6
